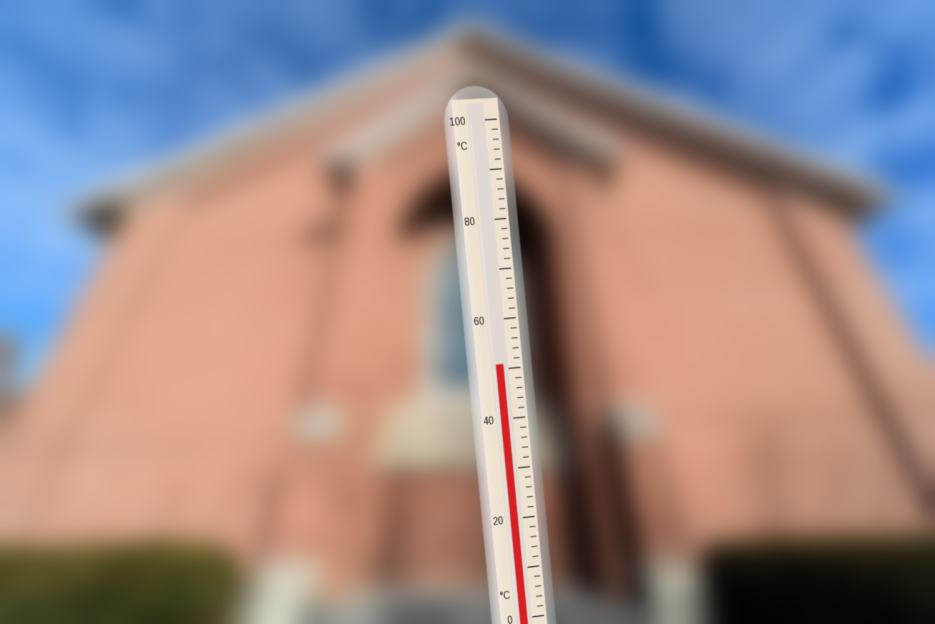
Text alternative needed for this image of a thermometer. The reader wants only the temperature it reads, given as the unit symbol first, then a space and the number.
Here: °C 51
